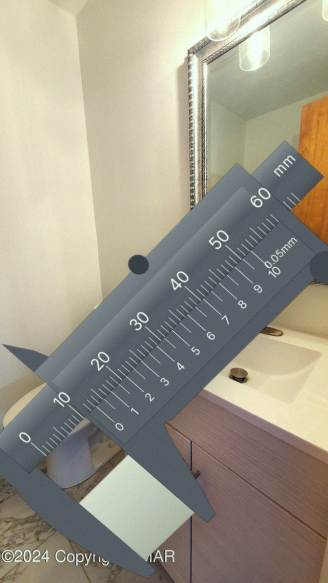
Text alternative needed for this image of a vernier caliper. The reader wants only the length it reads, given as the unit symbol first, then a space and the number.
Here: mm 13.2
